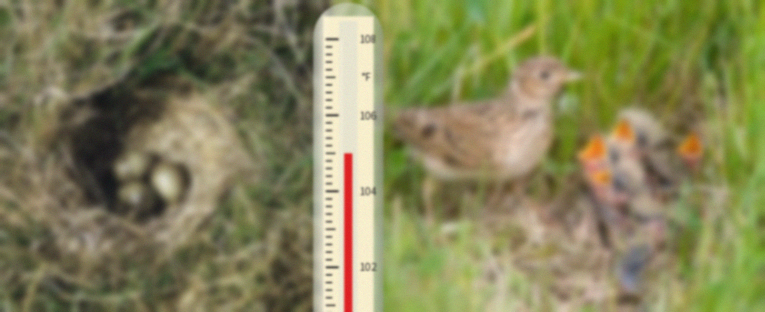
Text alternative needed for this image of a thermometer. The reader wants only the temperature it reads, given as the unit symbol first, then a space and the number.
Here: °F 105
